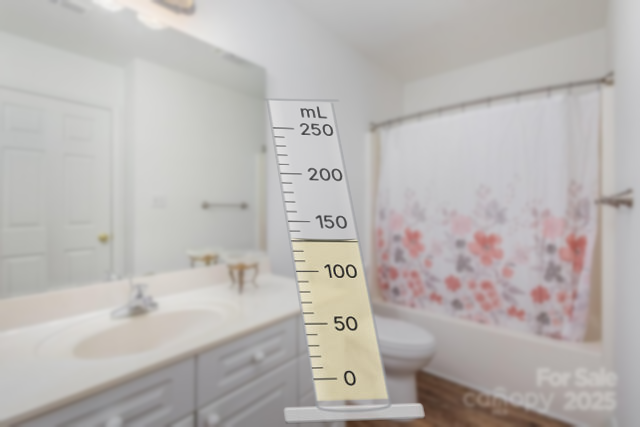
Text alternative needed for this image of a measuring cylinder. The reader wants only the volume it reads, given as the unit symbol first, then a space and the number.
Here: mL 130
